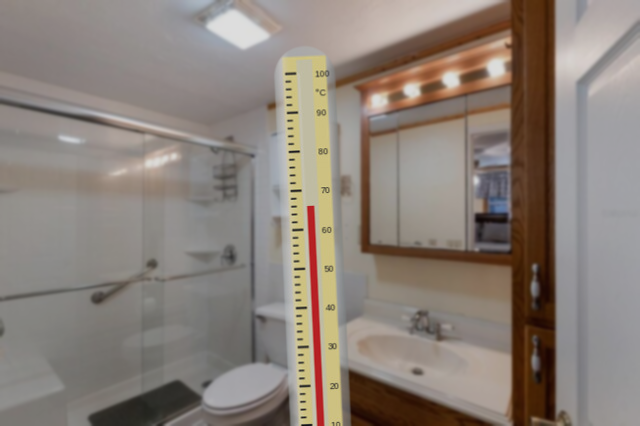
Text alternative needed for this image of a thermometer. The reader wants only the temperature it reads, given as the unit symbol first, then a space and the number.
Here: °C 66
